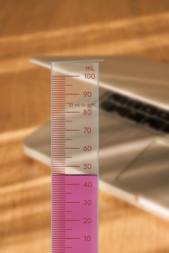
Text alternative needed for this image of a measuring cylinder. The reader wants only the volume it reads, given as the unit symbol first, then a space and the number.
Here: mL 45
